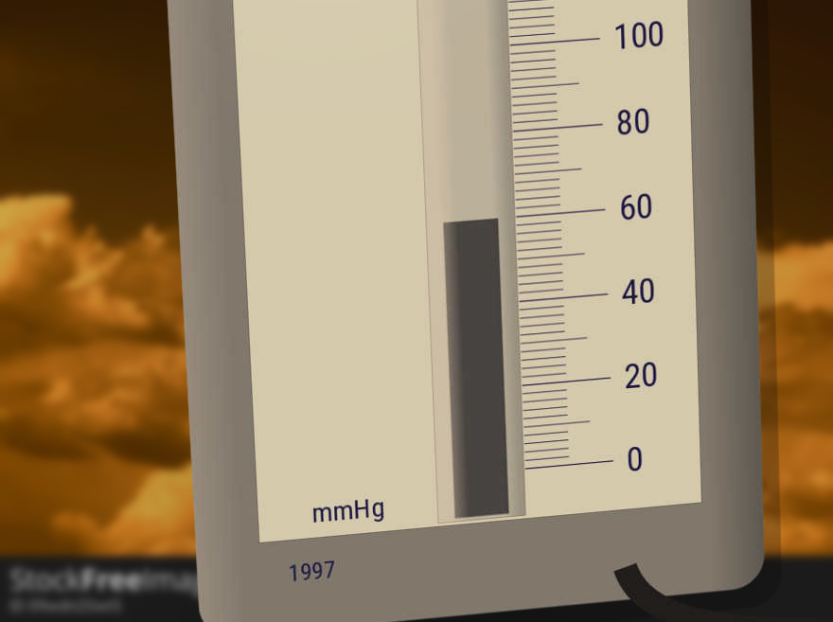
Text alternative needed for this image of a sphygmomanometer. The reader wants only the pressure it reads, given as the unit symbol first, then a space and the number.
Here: mmHg 60
